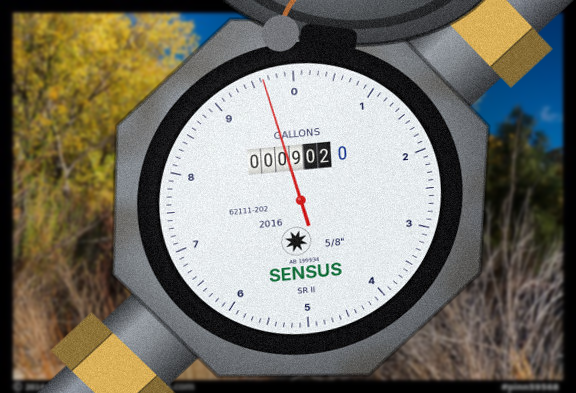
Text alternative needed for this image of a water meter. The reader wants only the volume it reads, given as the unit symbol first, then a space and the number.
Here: gal 9019.6
